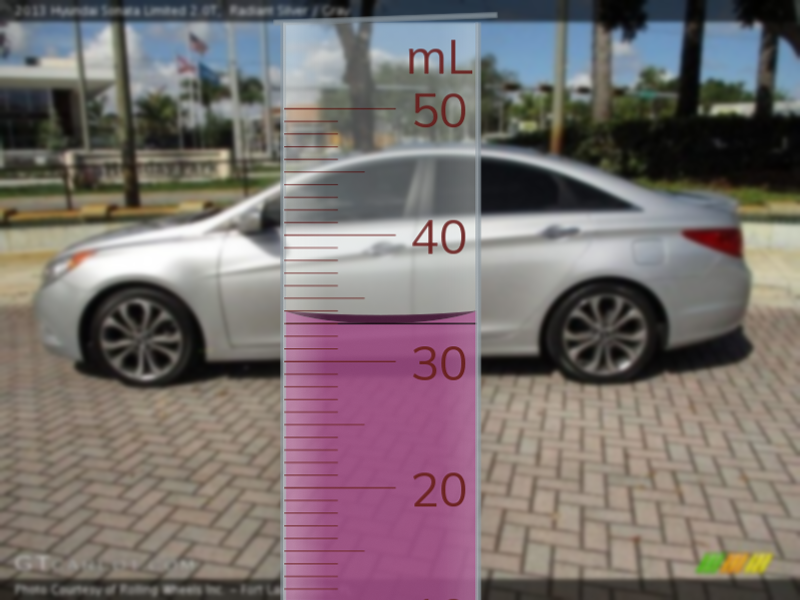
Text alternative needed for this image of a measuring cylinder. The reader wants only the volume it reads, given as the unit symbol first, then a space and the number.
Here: mL 33
